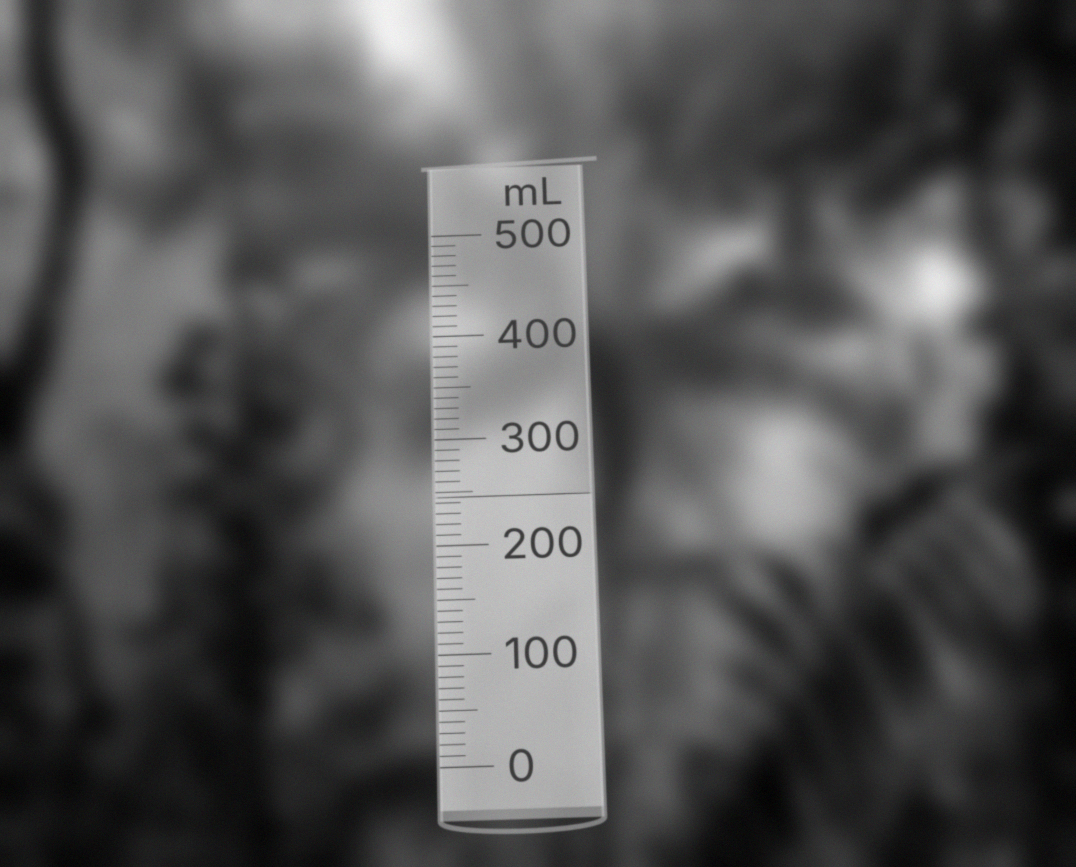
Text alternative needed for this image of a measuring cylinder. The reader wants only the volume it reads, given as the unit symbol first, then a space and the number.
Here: mL 245
